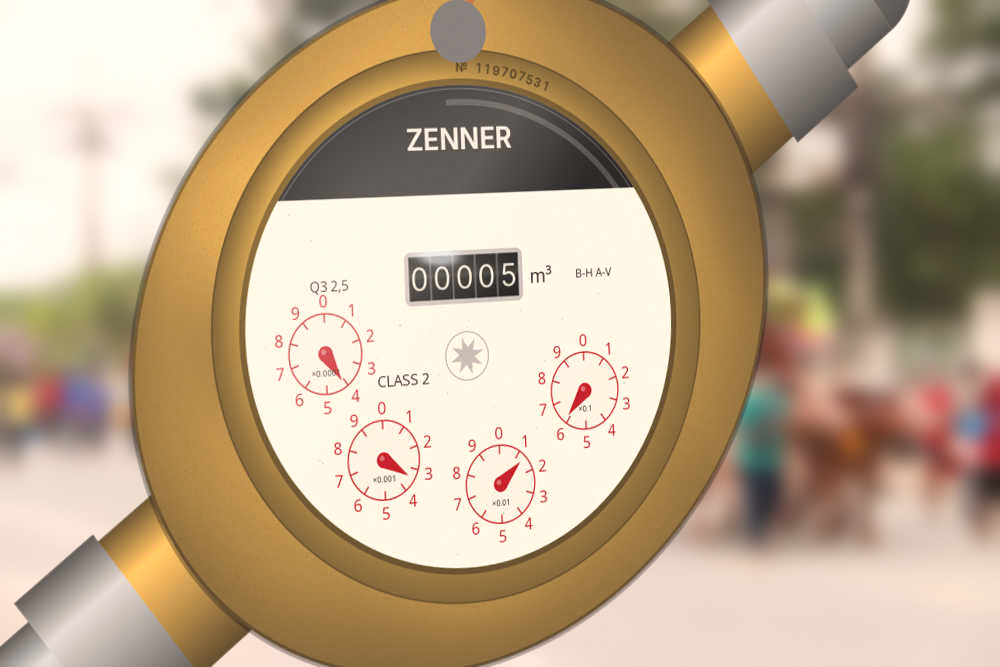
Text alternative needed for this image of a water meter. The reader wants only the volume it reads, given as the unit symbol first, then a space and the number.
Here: m³ 5.6134
